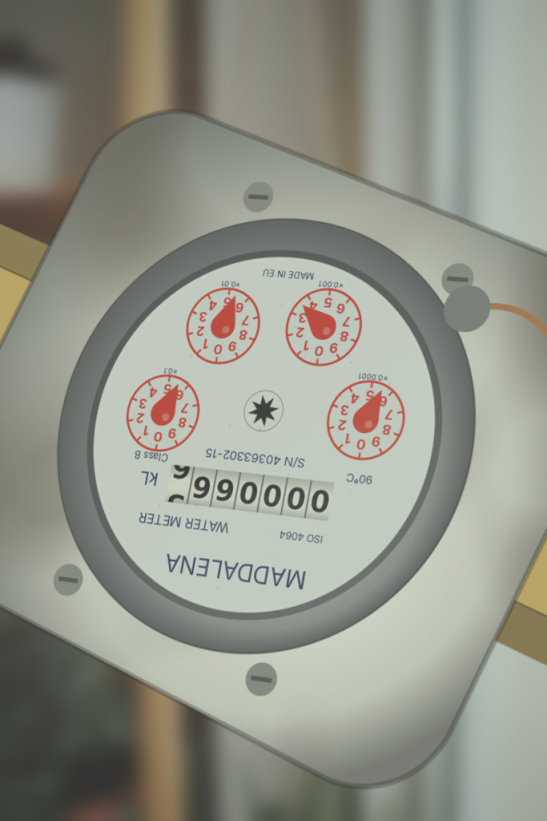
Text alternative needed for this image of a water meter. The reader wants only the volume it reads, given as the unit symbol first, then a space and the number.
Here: kL 665.5535
